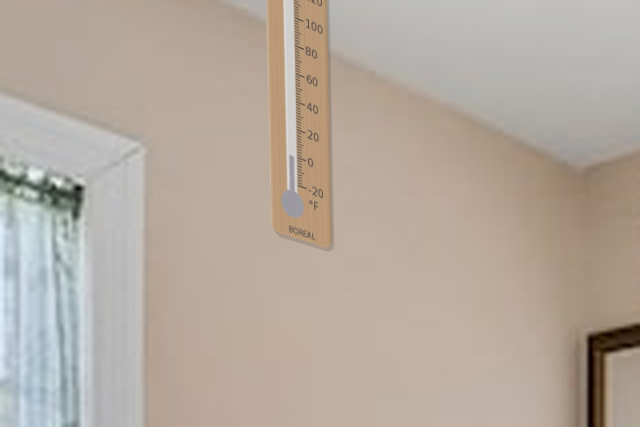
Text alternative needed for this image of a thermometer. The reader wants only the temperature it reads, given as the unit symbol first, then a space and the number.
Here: °F 0
